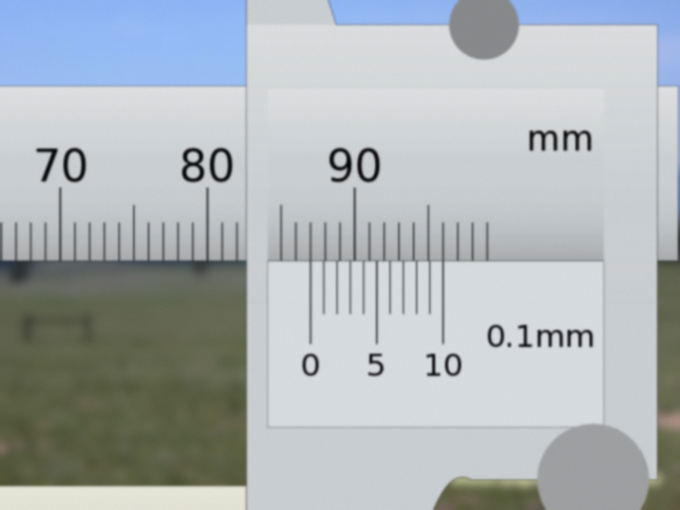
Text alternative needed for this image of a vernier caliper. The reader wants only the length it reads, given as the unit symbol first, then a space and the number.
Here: mm 87.0
